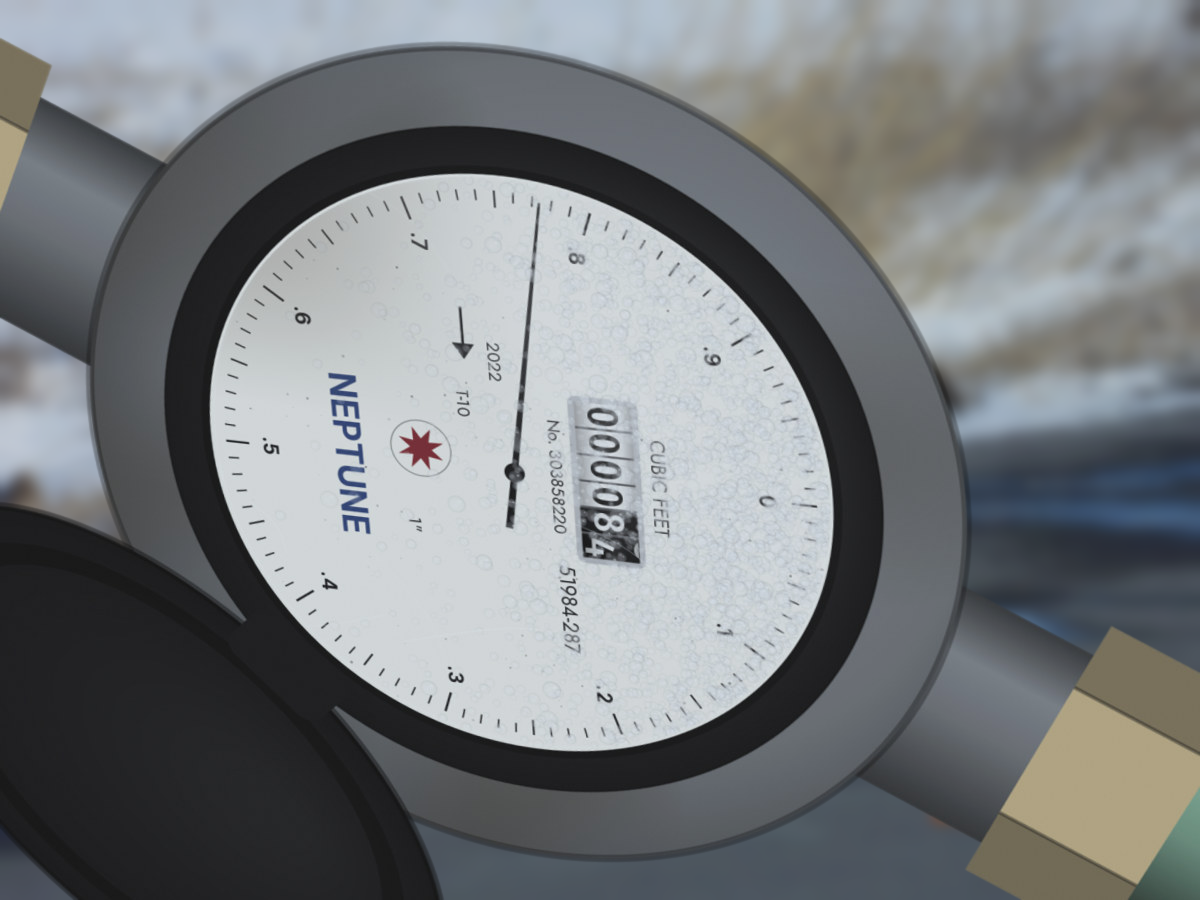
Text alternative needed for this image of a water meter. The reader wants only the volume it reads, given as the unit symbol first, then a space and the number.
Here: ft³ 83.77
